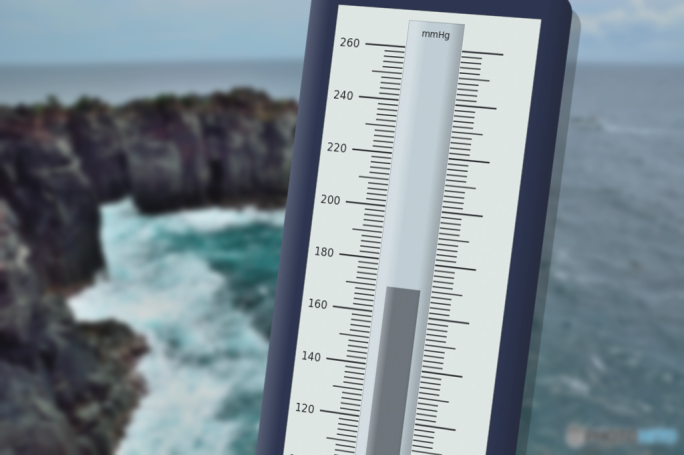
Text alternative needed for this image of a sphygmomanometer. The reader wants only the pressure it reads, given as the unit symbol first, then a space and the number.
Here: mmHg 170
